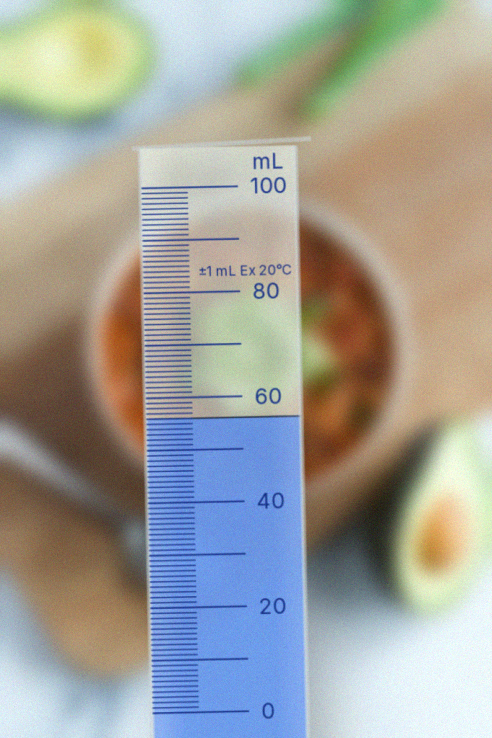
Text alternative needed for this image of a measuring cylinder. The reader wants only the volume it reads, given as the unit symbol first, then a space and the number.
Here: mL 56
